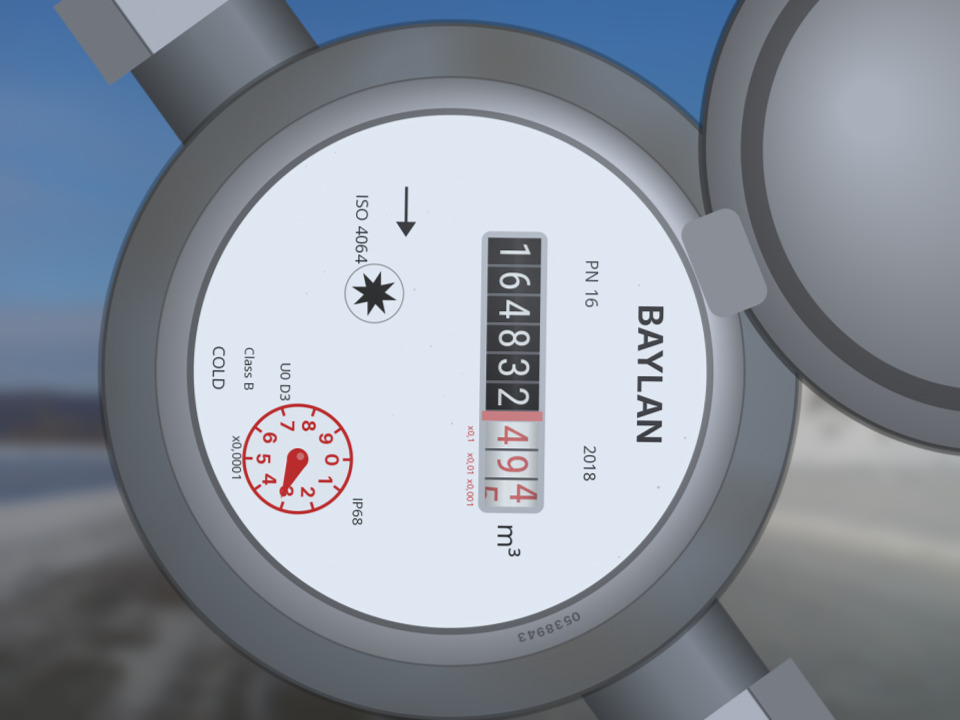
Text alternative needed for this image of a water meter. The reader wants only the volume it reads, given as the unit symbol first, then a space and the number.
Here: m³ 164832.4943
